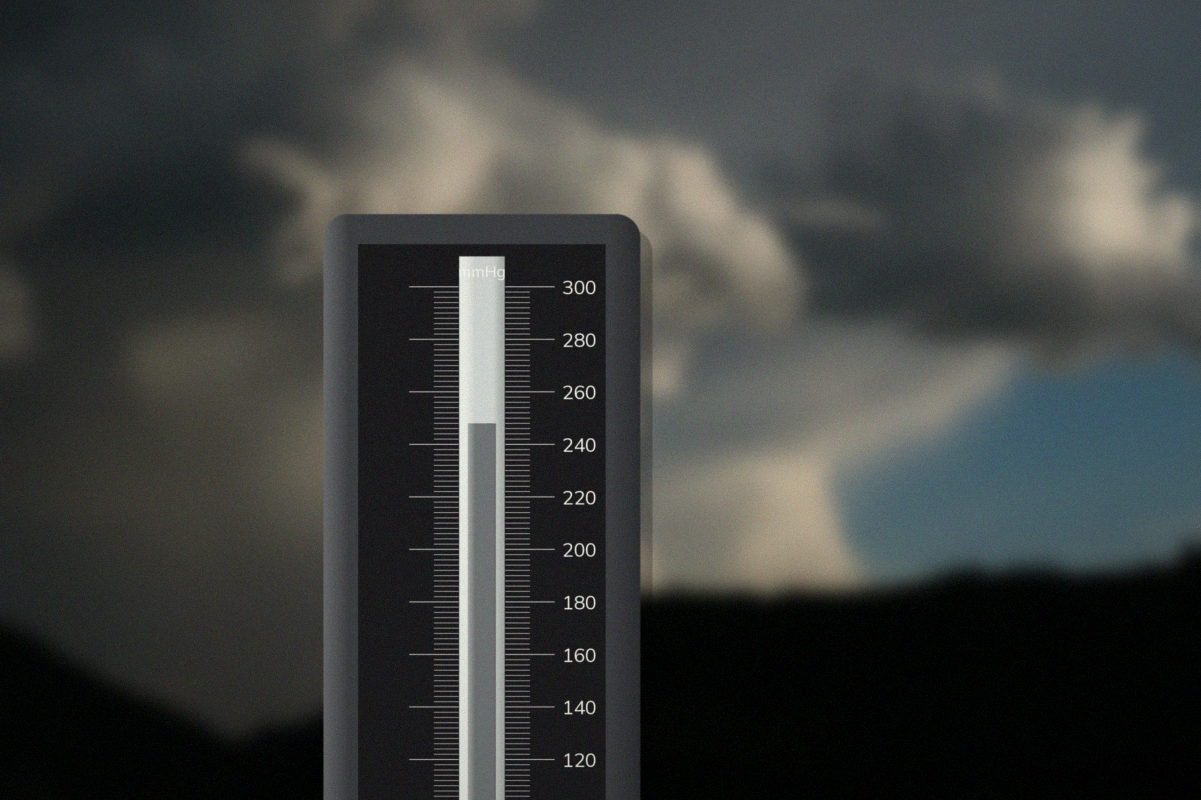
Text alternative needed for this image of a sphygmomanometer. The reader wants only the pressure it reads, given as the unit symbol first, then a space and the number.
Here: mmHg 248
